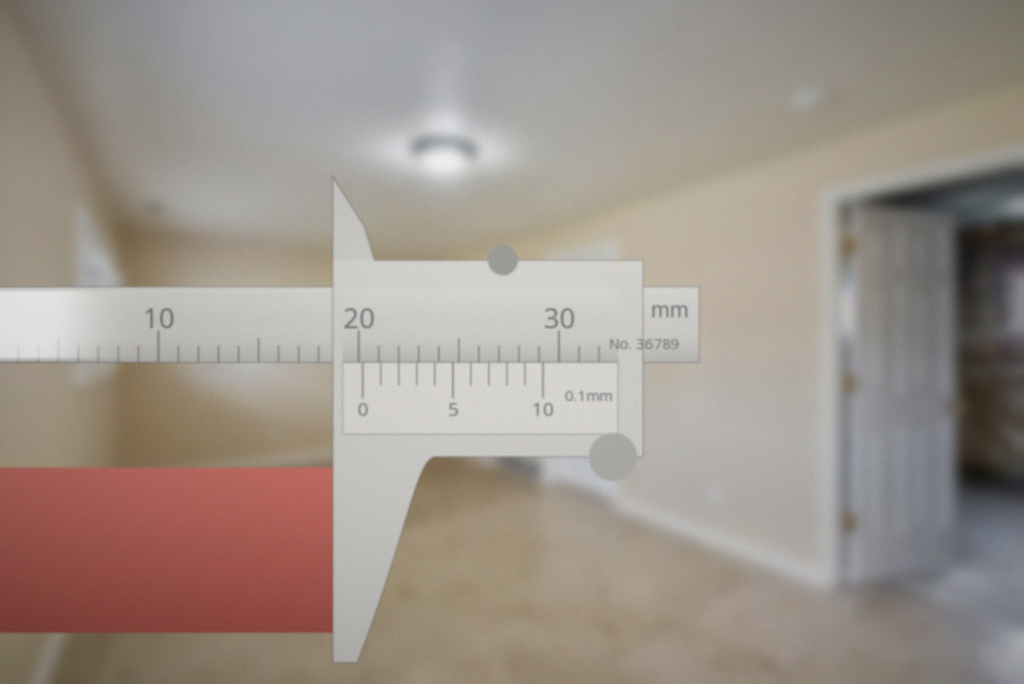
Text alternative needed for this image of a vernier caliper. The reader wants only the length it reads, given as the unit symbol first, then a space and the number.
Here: mm 20.2
